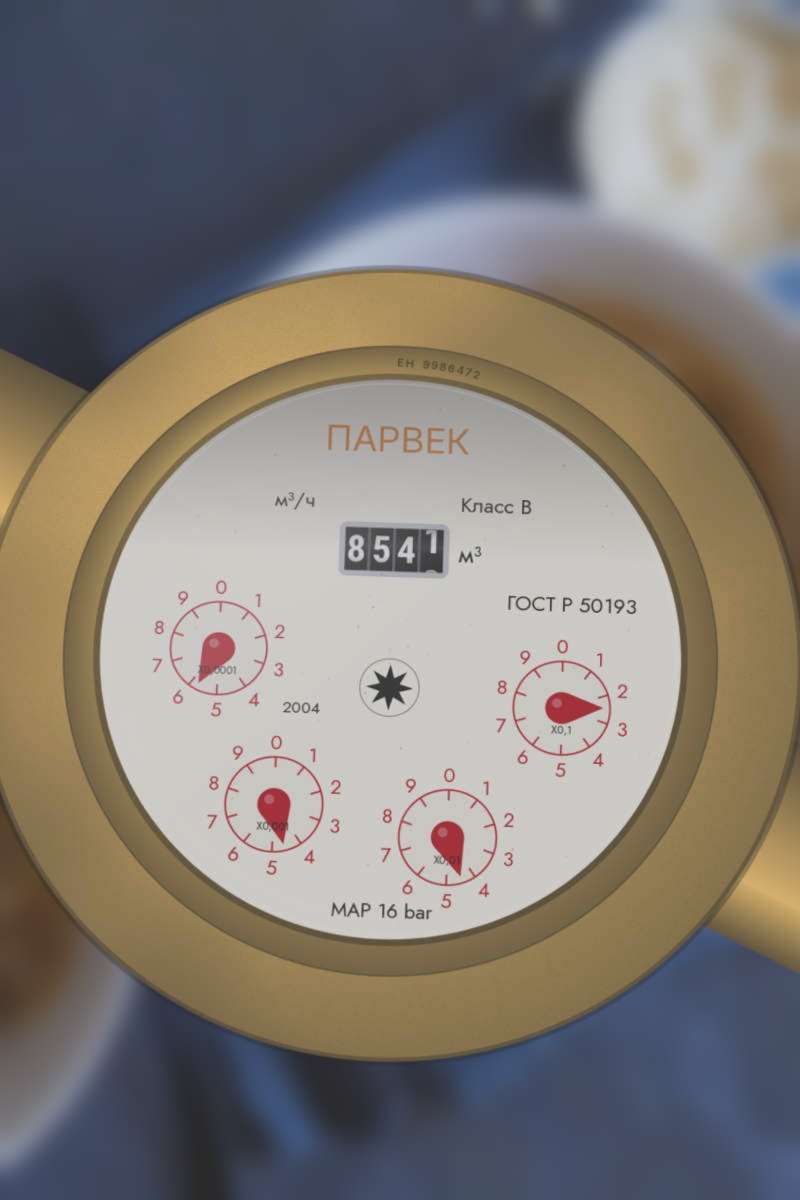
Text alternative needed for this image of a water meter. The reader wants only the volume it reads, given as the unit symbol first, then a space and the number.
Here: m³ 8541.2445
